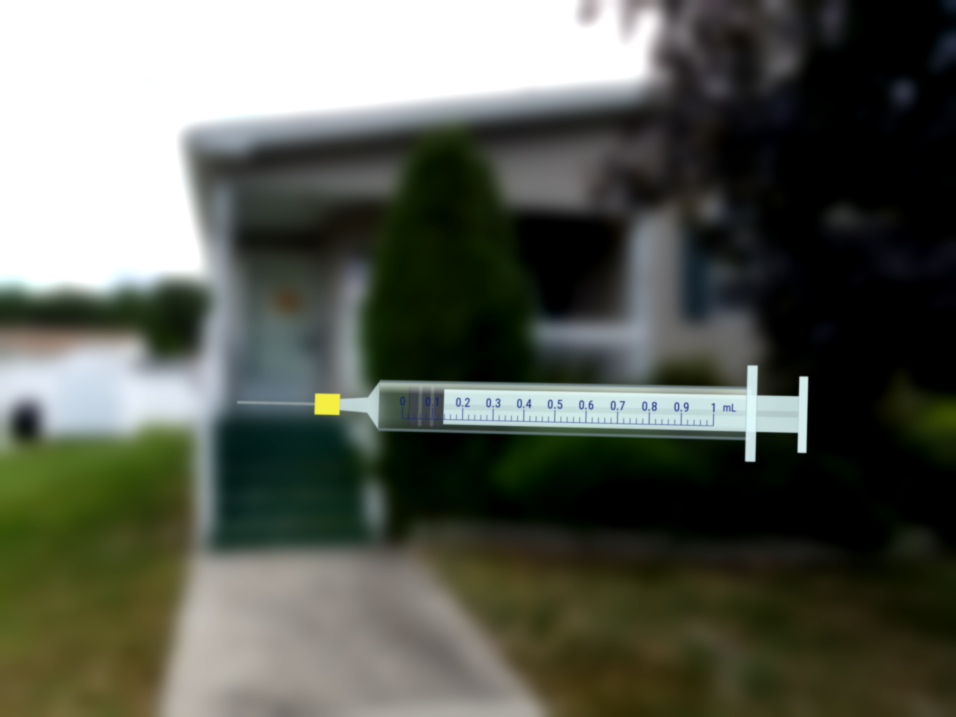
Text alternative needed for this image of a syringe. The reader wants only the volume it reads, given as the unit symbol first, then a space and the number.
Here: mL 0.02
